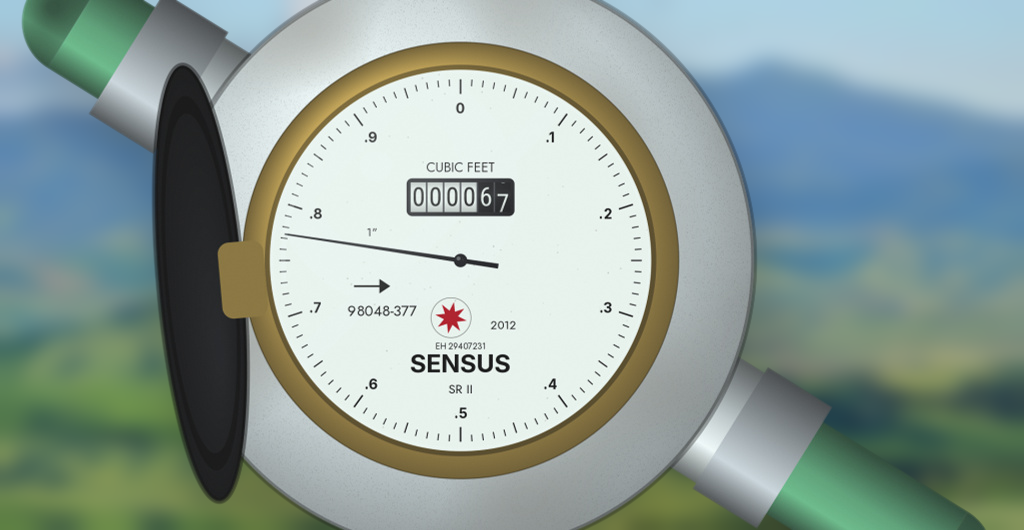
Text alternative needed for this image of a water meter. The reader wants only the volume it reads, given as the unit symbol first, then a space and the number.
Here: ft³ 66.77
